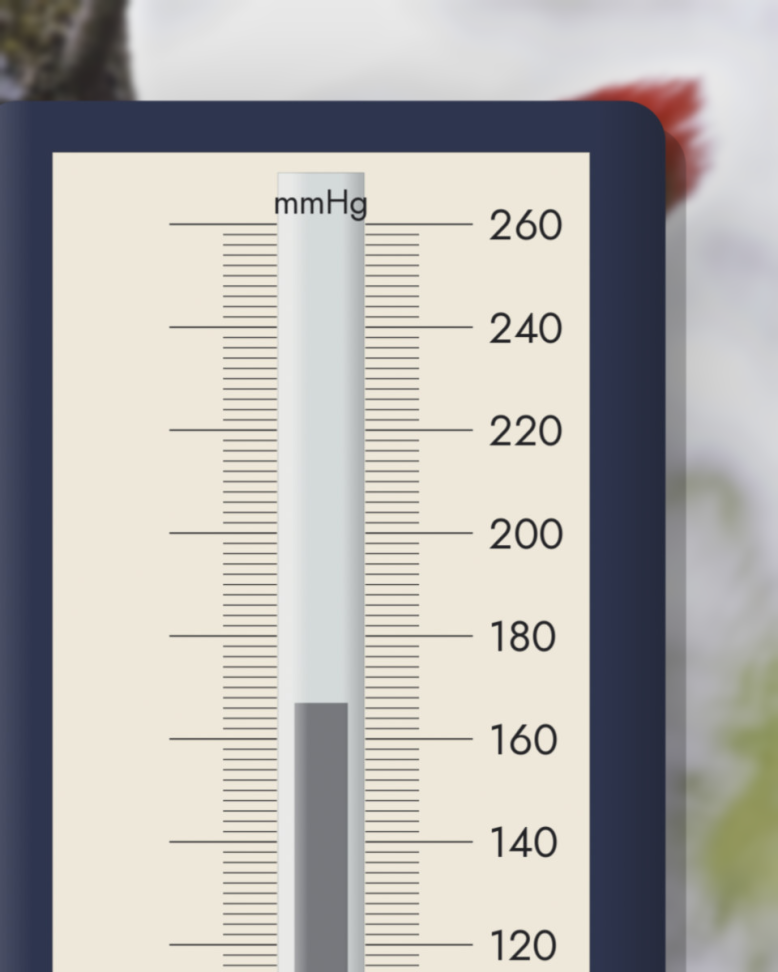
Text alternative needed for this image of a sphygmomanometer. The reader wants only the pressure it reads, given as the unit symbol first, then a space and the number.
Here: mmHg 167
